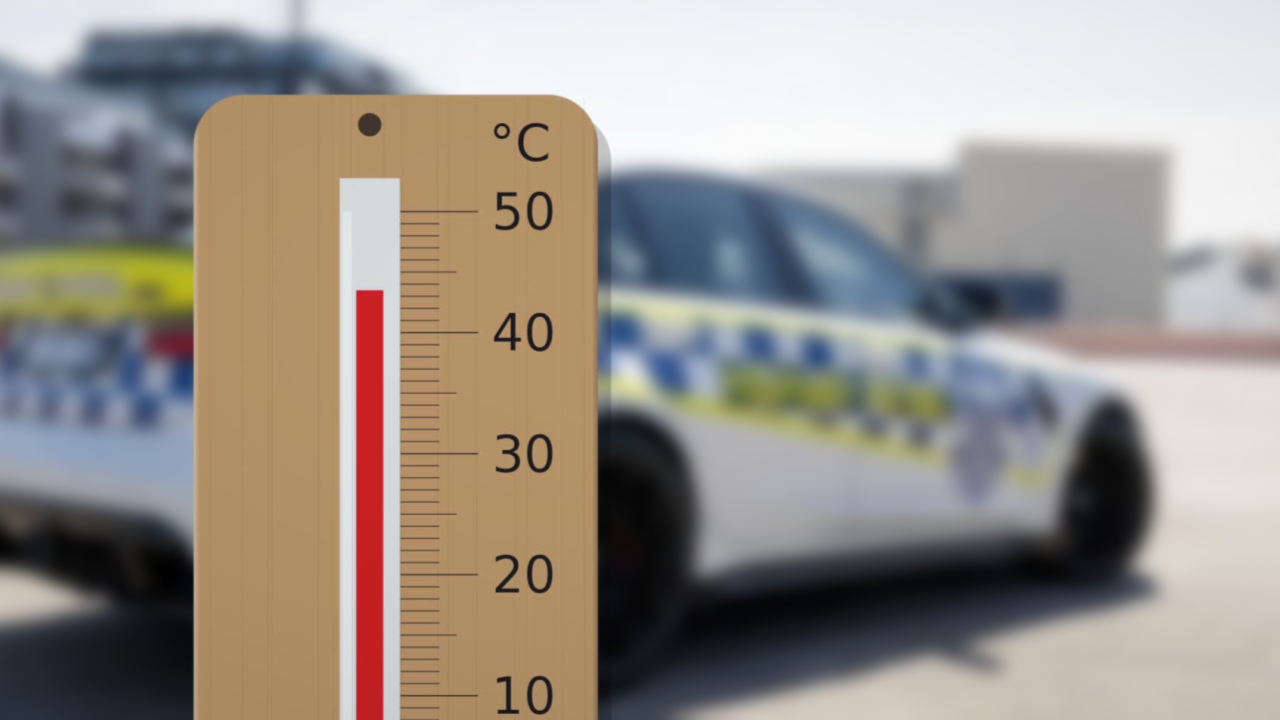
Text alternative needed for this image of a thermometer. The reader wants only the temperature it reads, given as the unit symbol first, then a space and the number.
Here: °C 43.5
